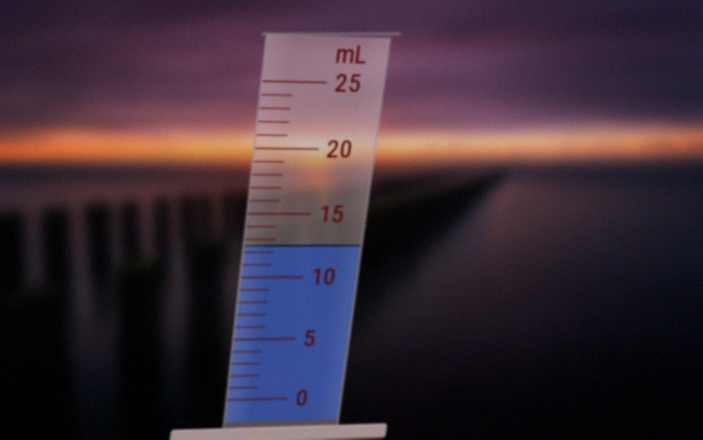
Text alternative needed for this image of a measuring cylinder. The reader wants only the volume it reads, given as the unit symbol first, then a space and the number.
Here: mL 12.5
